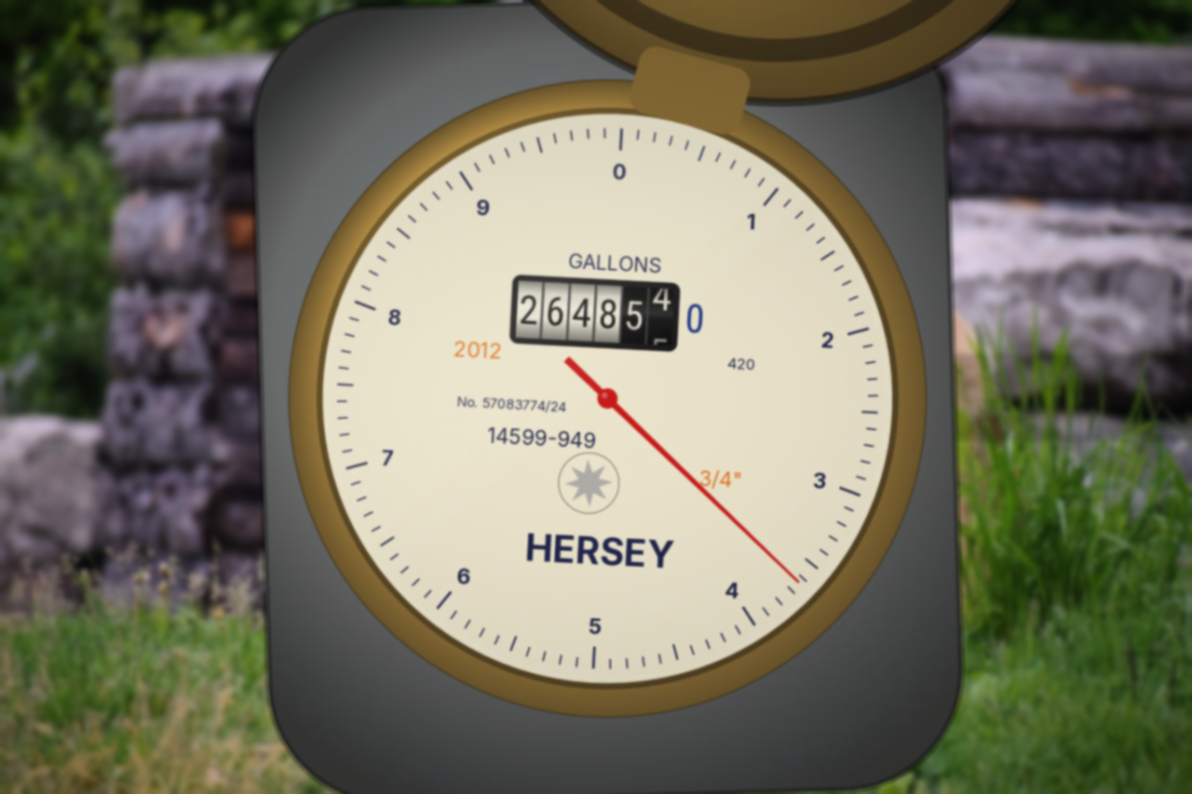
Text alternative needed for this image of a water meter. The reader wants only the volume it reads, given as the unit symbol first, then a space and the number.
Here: gal 2648543.6
